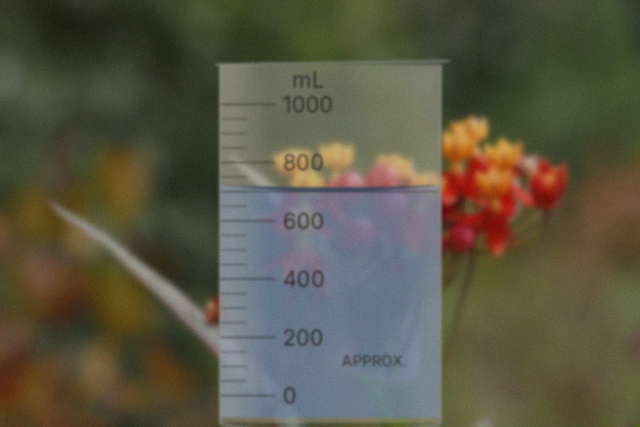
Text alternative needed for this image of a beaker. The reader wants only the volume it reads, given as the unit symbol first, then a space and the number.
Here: mL 700
